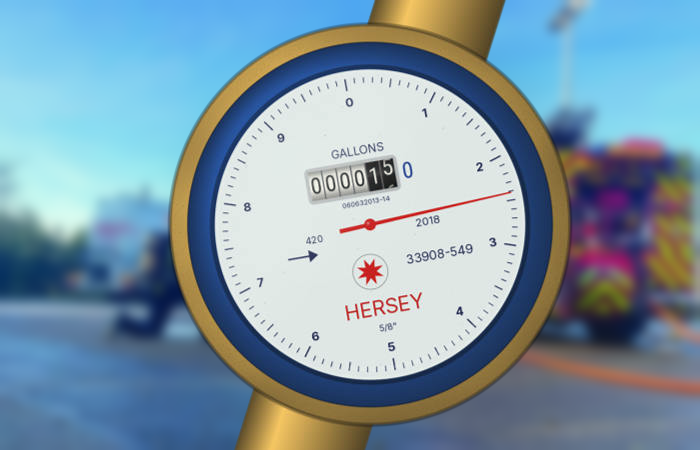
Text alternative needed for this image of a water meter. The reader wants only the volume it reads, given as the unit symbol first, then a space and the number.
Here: gal 152.4
